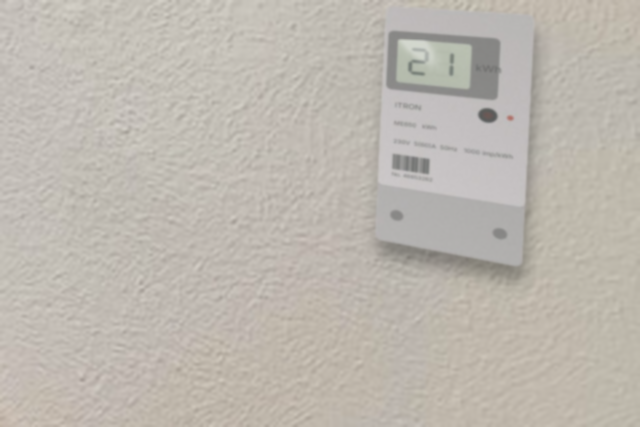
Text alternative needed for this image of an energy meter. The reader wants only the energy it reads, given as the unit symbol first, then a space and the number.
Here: kWh 21
